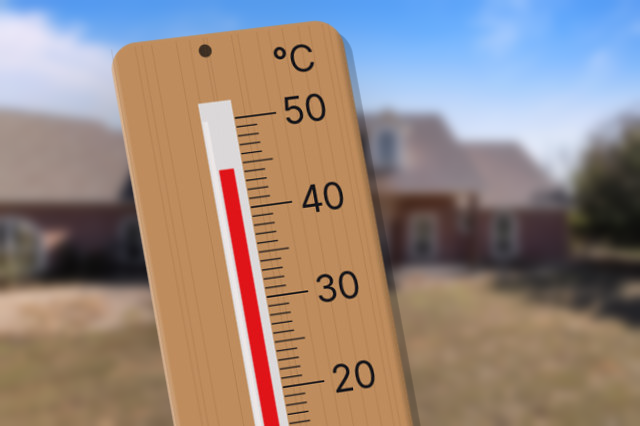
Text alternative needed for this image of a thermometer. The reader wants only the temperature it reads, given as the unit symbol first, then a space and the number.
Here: °C 44.5
